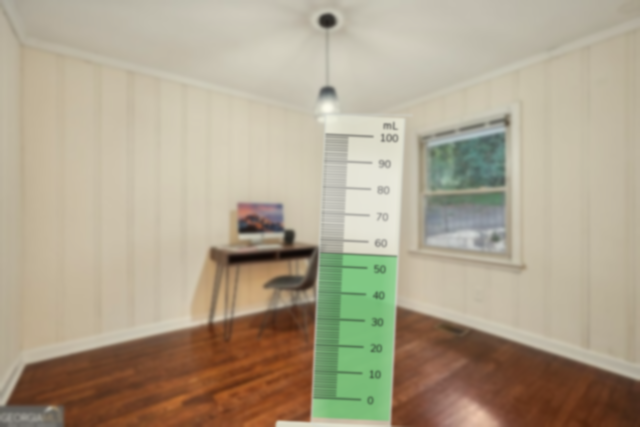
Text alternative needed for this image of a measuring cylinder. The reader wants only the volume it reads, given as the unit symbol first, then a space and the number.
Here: mL 55
